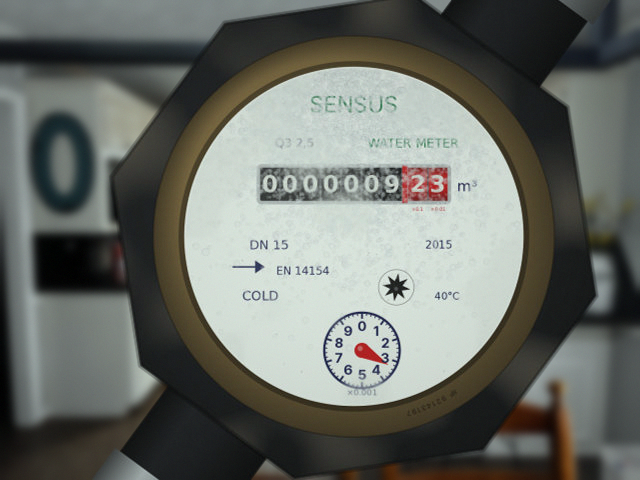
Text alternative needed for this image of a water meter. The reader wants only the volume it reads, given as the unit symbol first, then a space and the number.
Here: m³ 9.233
